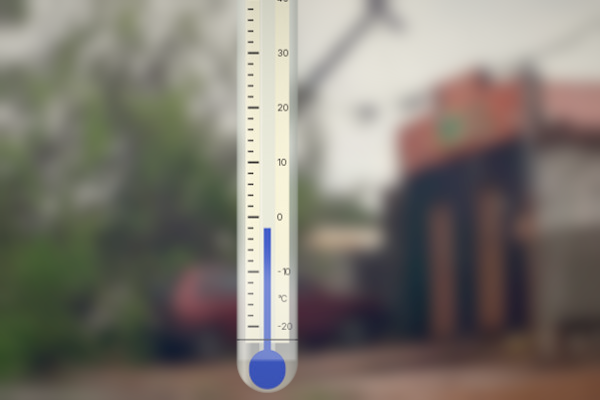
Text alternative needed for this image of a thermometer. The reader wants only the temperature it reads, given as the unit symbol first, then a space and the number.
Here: °C -2
